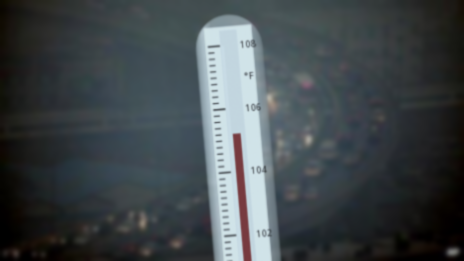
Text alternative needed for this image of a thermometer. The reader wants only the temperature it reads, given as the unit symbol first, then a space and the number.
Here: °F 105.2
